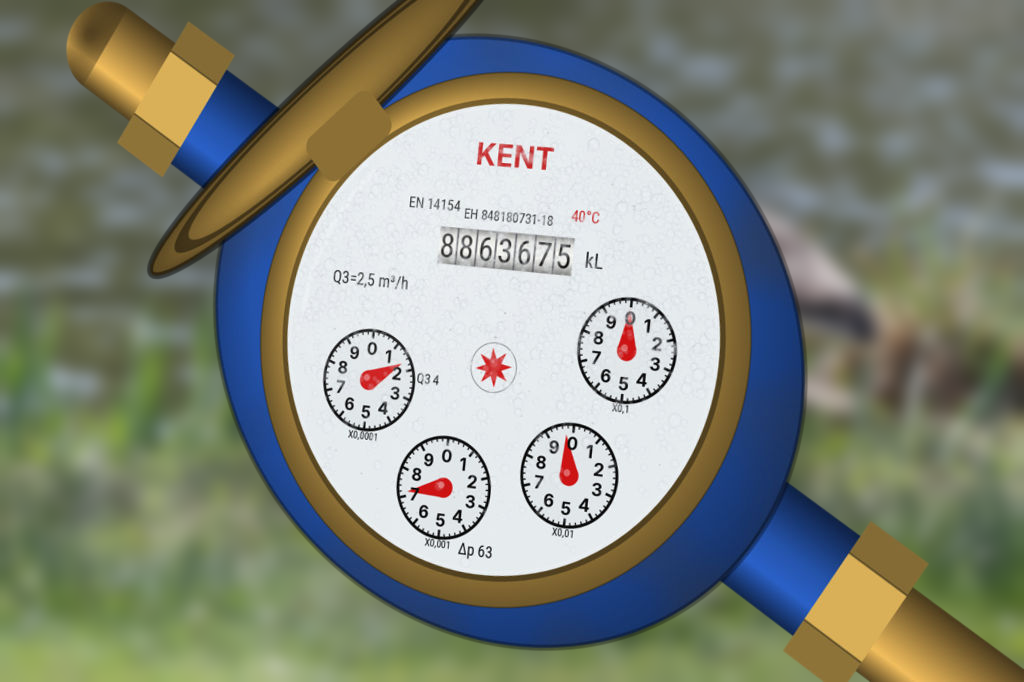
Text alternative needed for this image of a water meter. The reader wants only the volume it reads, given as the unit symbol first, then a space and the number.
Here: kL 8863674.9971
